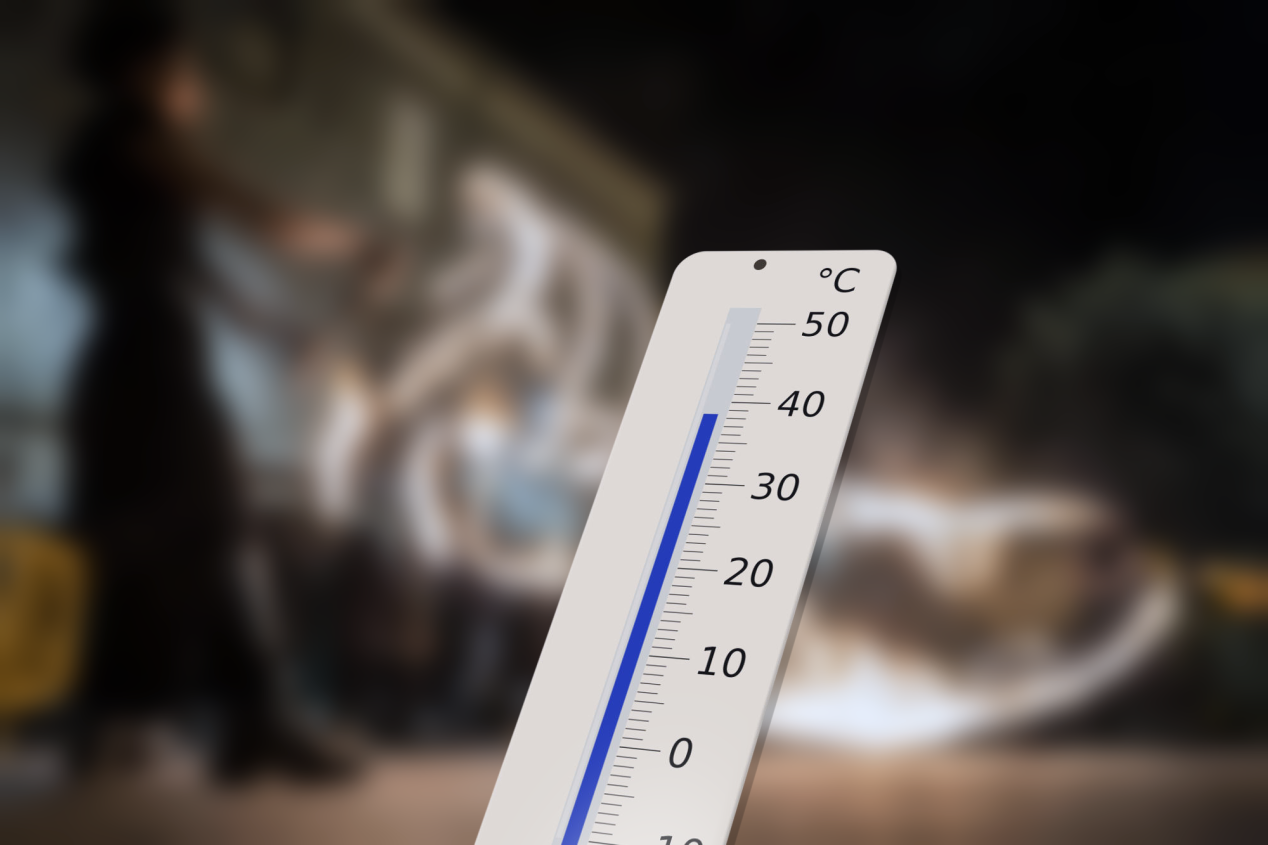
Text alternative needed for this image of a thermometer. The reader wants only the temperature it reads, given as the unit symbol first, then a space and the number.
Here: °C 38.5
